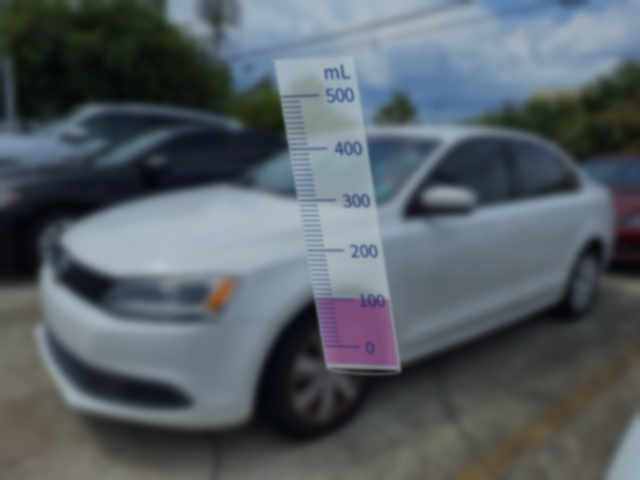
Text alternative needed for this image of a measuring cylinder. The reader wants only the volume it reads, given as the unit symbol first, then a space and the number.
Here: mL 100
